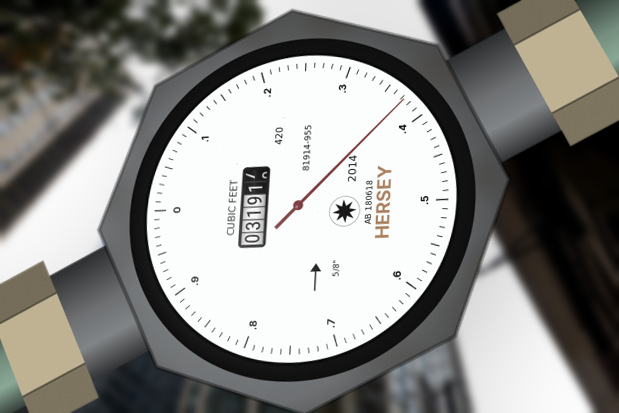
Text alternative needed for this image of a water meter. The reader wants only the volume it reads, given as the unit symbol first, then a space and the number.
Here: ft³ 31917.37
